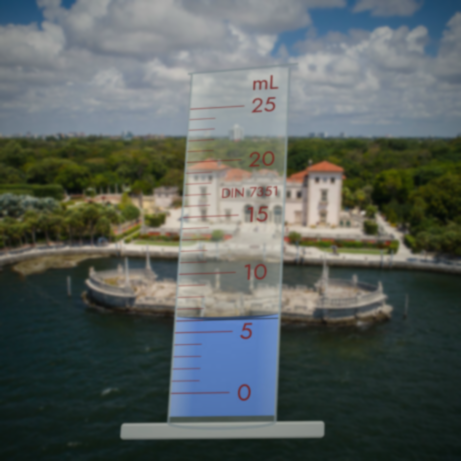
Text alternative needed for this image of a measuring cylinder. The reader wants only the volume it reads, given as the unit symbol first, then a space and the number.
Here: mL 6
